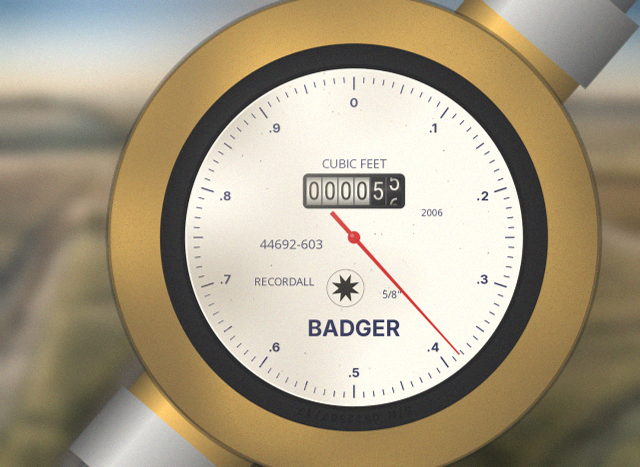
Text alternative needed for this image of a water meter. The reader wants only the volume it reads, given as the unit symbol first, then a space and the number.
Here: ft³ 55.38
